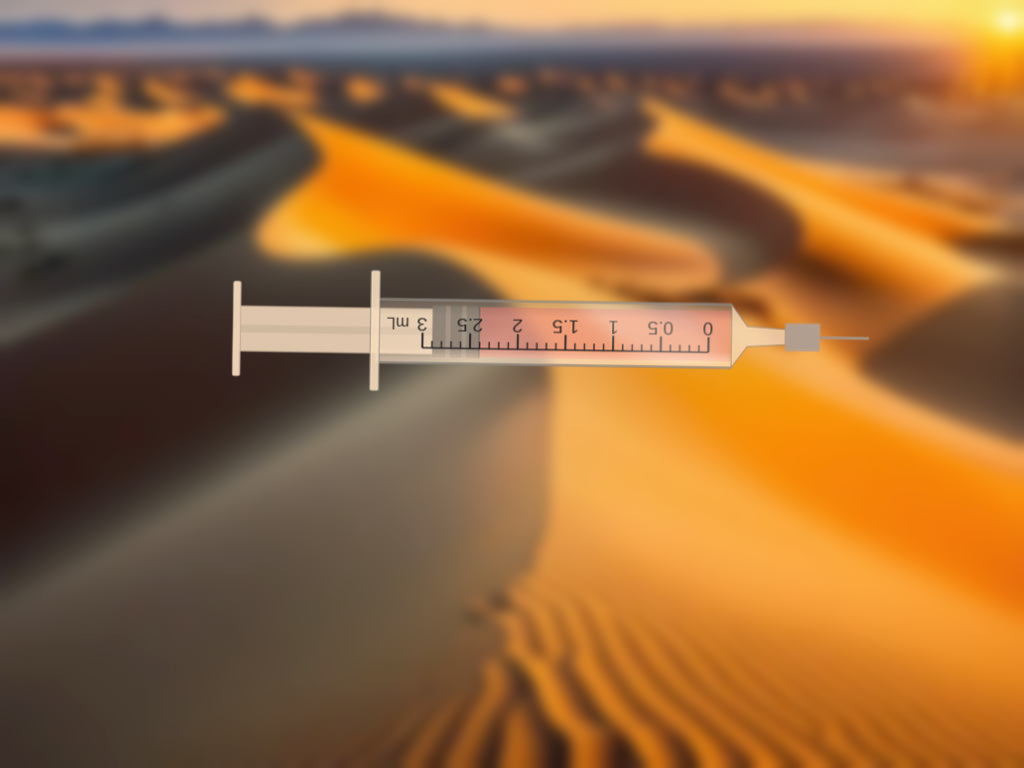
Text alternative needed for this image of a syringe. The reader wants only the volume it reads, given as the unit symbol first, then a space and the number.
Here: mL 2.4
